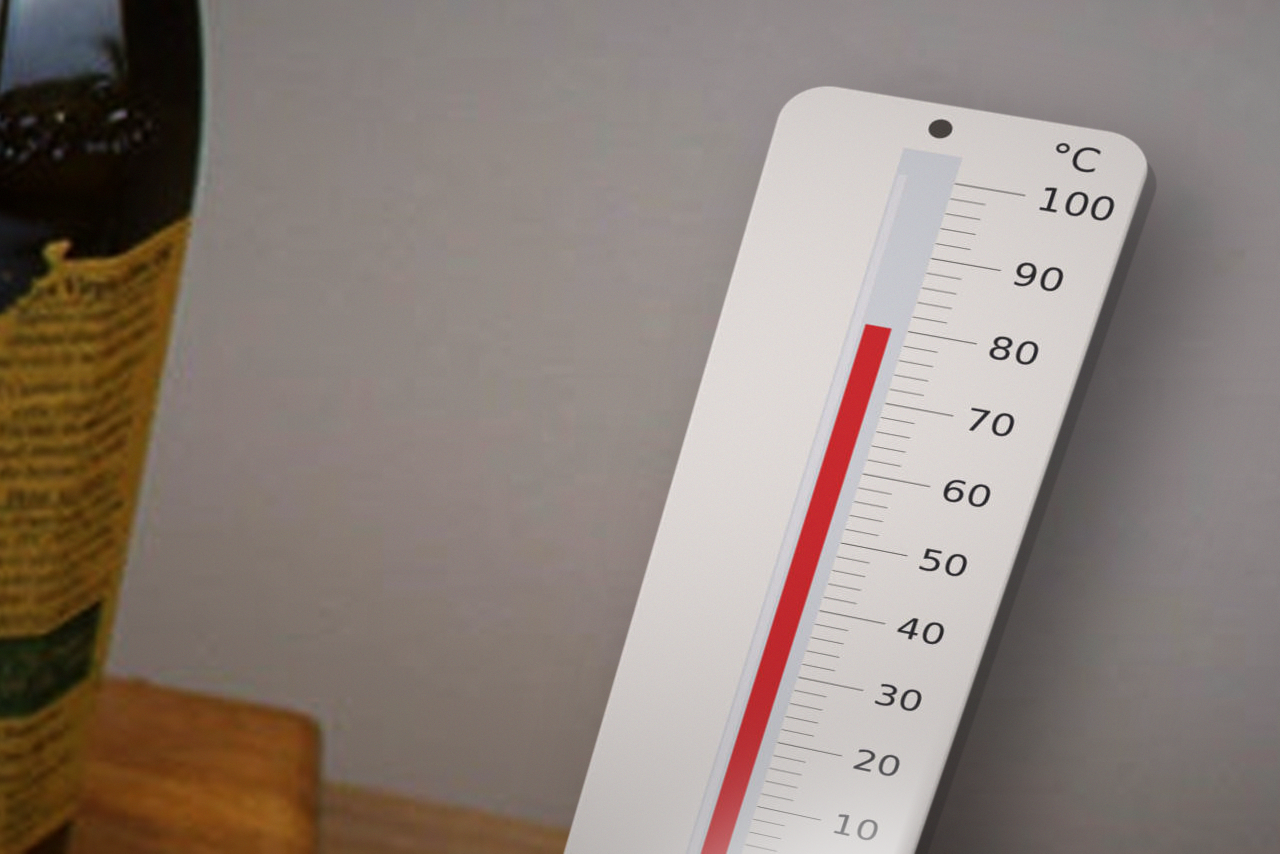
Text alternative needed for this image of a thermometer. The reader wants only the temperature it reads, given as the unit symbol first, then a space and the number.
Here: °C 80
